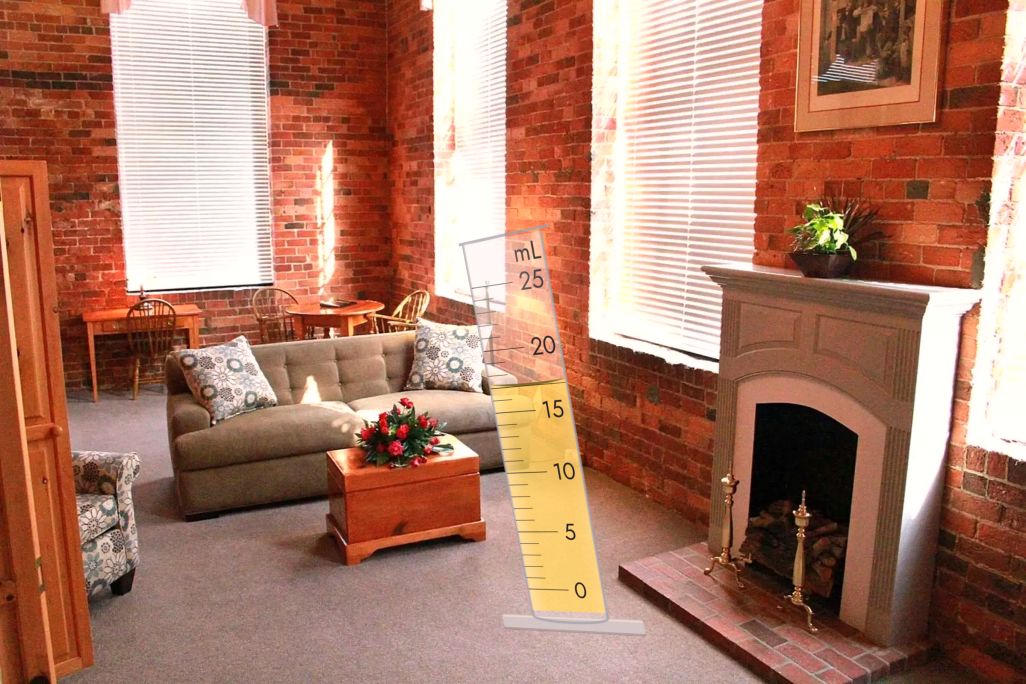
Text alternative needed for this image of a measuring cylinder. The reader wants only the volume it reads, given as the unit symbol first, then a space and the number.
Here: mL 17
